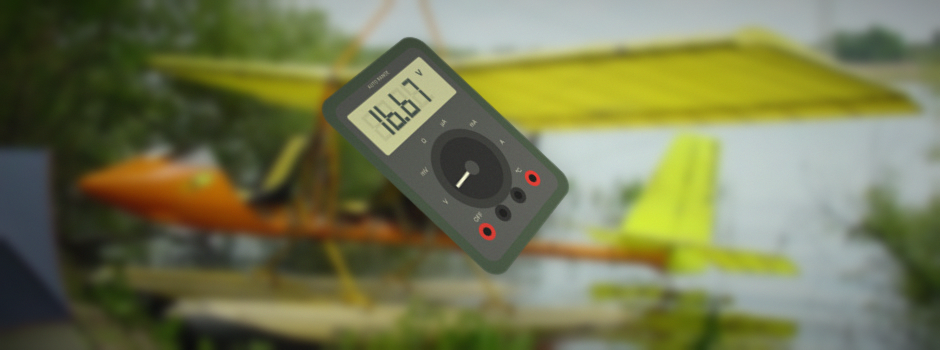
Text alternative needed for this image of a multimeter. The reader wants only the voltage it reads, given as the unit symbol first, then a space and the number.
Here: V 16.67
